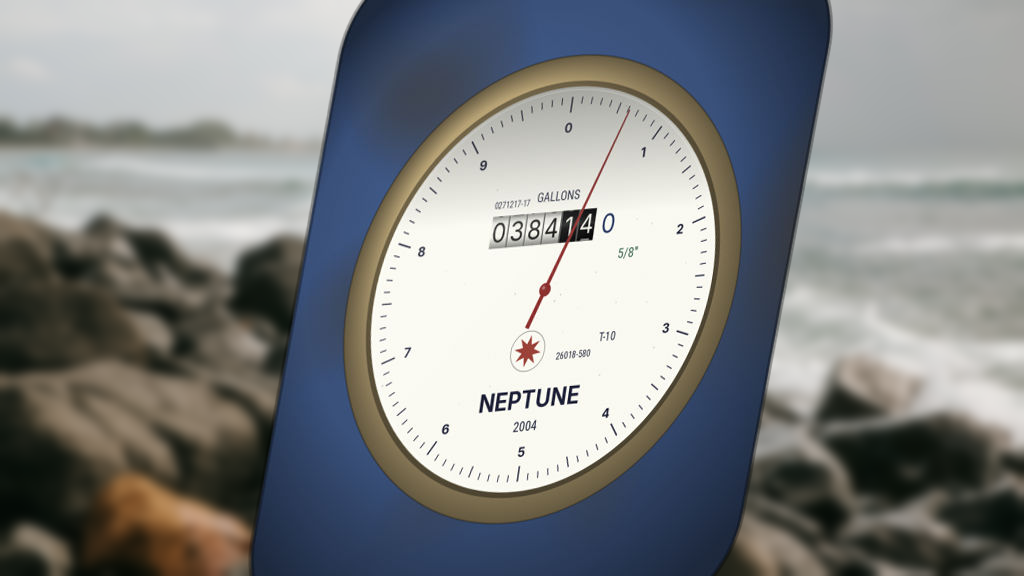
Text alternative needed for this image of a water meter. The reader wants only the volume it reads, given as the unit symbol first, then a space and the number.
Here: gal 384140.6
